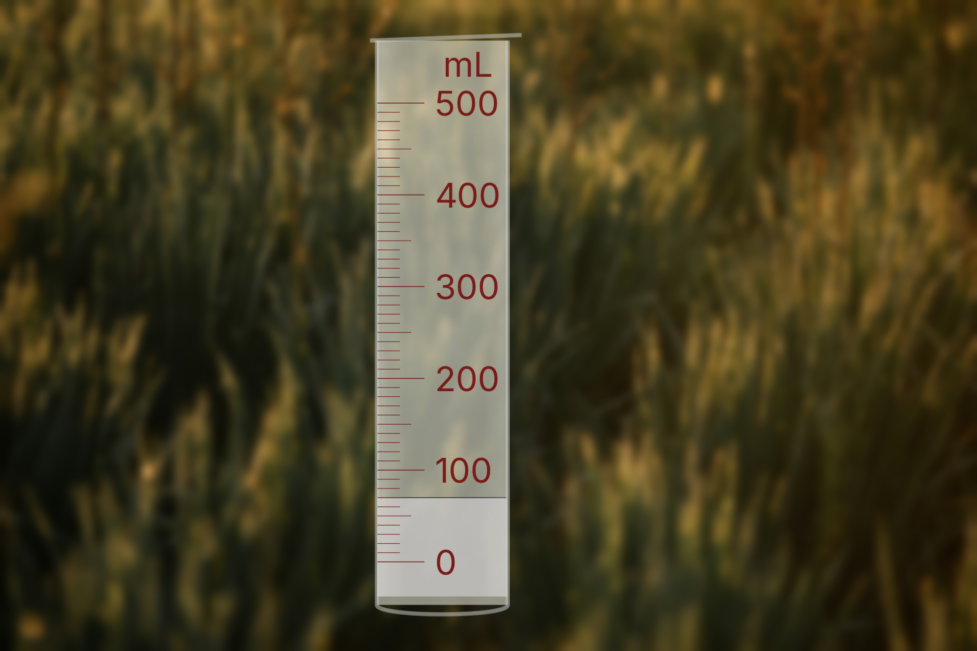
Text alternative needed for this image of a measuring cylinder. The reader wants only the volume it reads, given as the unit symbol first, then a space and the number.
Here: mL 70
